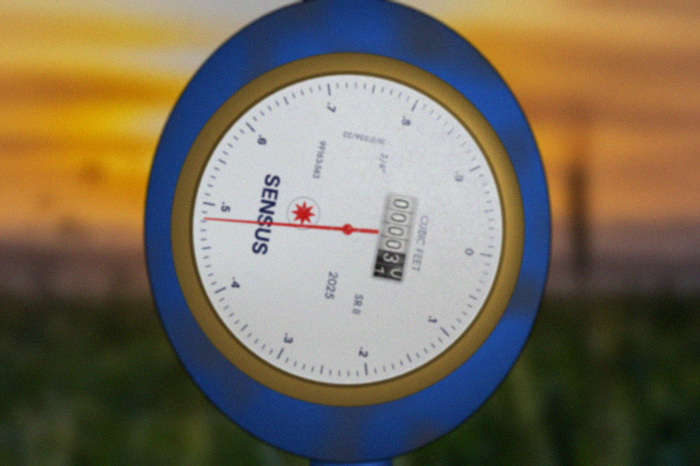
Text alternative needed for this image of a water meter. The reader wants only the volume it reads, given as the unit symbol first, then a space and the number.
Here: ft³ 30.48
